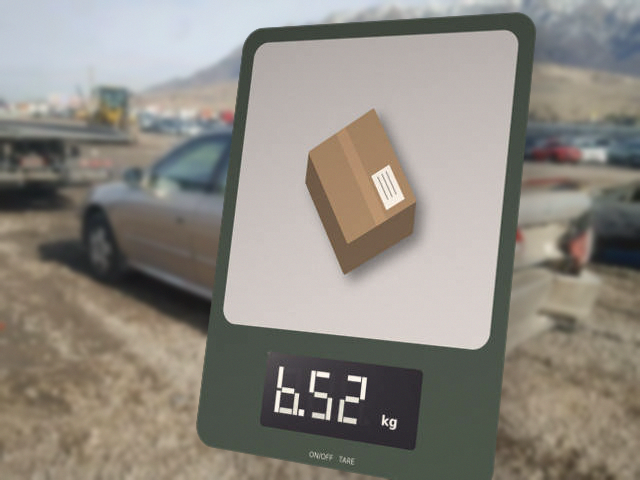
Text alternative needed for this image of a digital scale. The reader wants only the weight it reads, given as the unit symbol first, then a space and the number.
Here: kg 6.52
